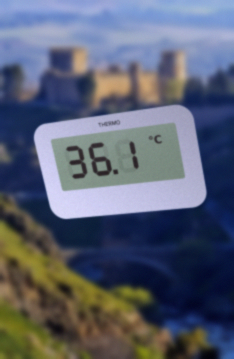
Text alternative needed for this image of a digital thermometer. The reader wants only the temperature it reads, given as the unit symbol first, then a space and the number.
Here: °C 36.1
